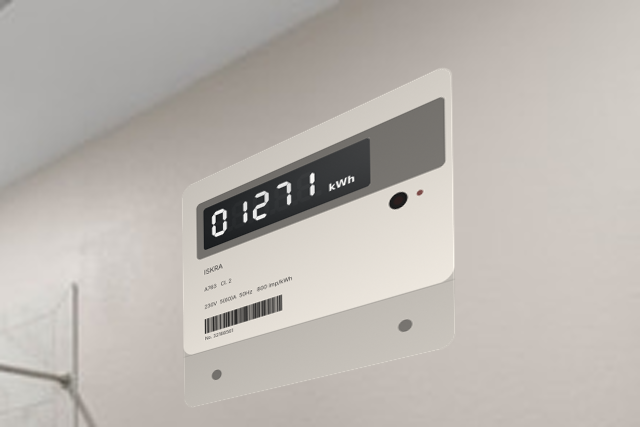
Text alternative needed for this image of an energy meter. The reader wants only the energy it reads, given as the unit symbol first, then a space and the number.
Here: kWh 1271
